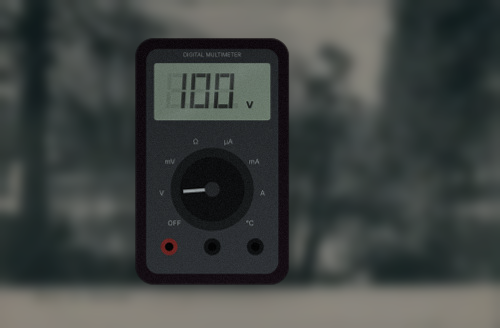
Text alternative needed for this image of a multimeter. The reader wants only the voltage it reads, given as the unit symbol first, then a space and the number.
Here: V 100
